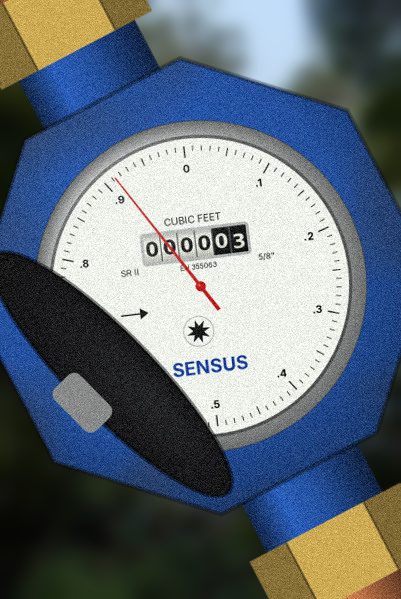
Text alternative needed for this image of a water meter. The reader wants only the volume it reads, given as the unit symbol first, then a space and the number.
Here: ft³ 2.91
